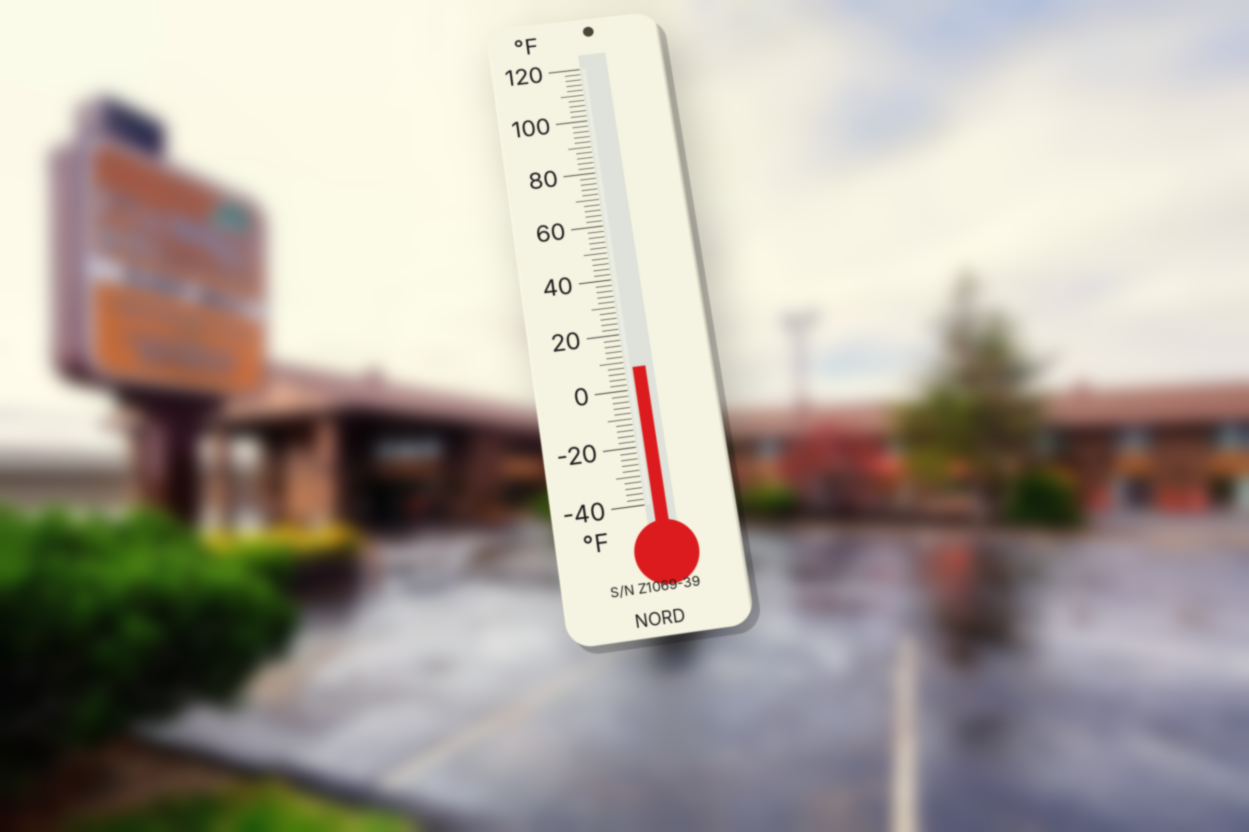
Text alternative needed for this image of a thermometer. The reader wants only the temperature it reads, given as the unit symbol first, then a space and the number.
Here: °F 8
